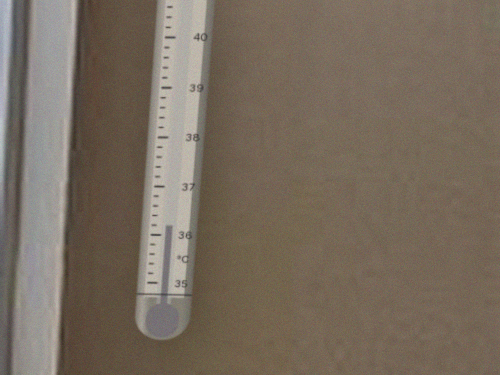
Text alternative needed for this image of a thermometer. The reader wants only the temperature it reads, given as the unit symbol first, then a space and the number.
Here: °C 36.2
